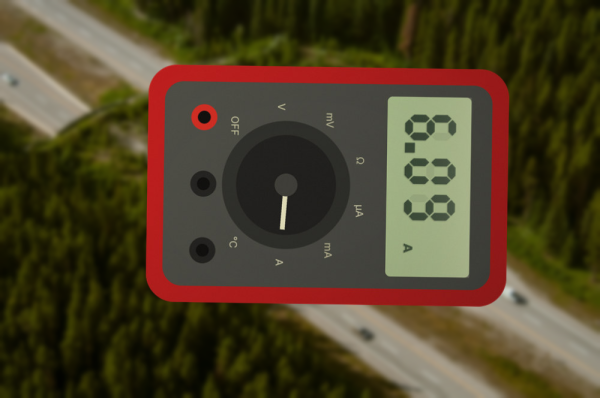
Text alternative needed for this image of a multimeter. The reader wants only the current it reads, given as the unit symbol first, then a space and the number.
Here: A 6.09
